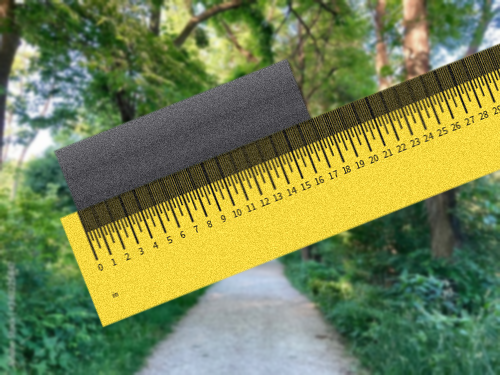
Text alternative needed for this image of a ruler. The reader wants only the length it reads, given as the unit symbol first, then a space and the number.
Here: in 17
